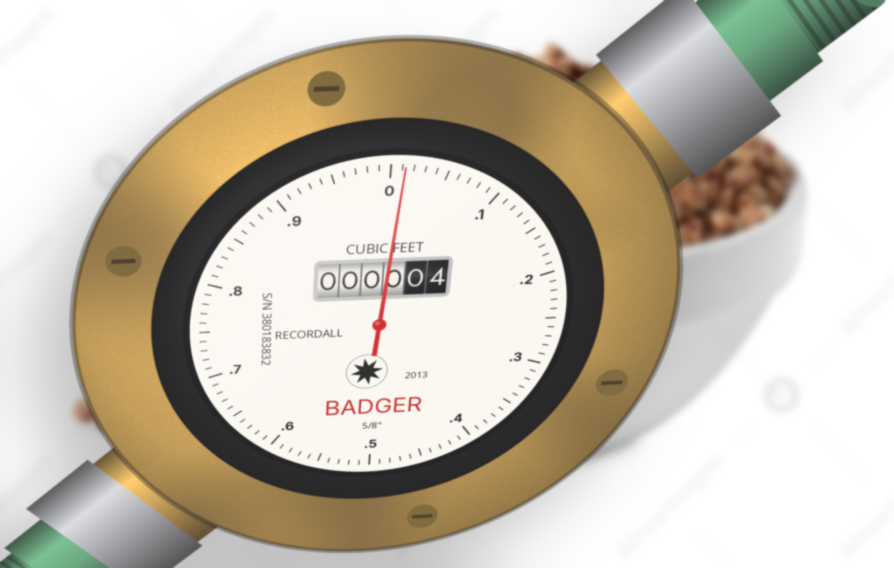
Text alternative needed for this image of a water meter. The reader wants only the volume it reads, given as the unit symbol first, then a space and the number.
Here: ft³ 4.01
